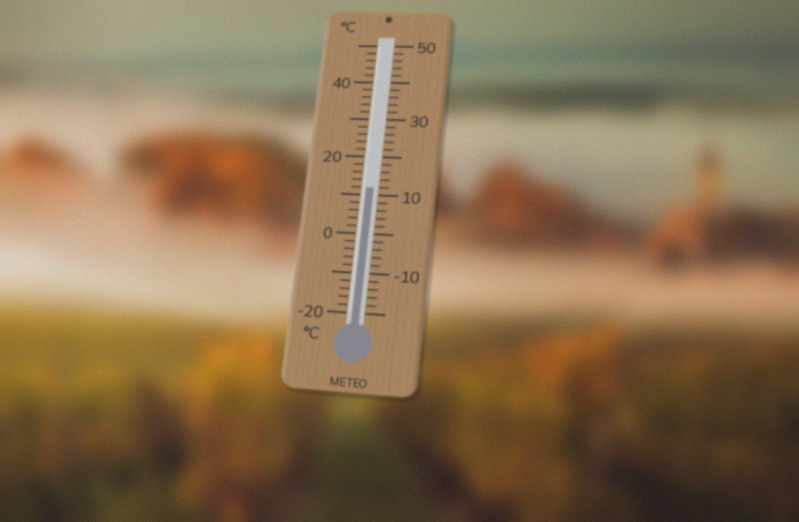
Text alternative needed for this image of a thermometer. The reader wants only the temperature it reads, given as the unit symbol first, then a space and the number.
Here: °C 12
